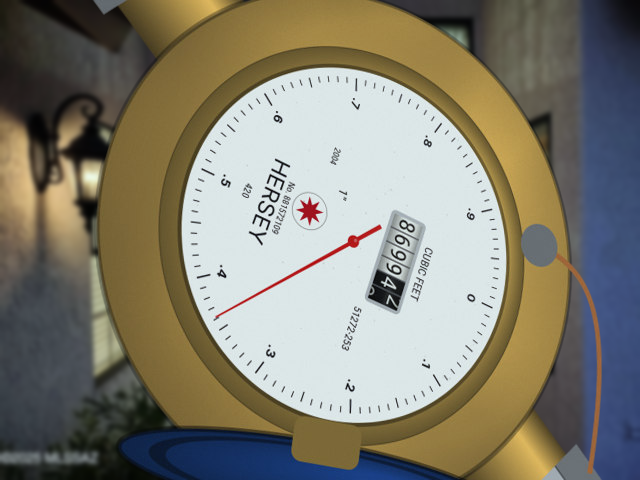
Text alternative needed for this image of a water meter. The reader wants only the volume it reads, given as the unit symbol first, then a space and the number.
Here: ft³ 869942.36
